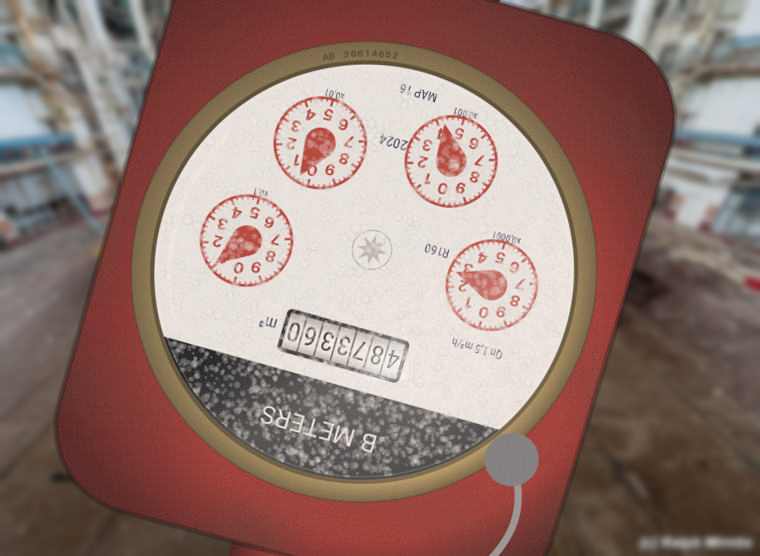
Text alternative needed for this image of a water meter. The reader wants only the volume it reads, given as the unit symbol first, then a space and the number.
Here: m³ 4873360.1042
